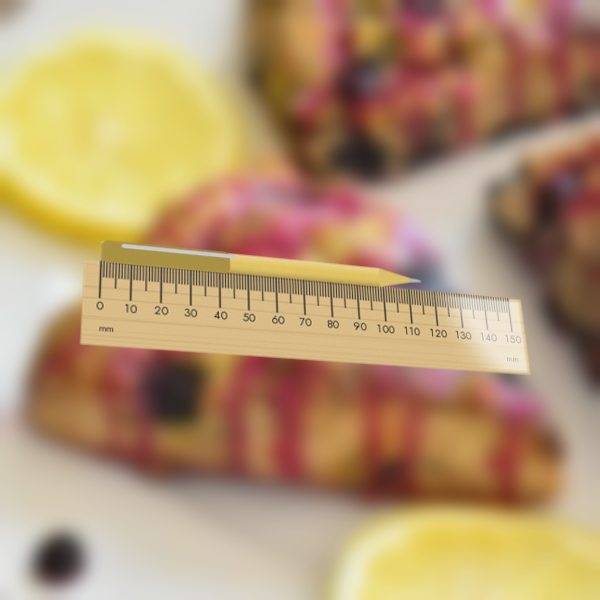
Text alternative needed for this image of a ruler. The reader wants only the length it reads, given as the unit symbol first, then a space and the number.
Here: mm 115
